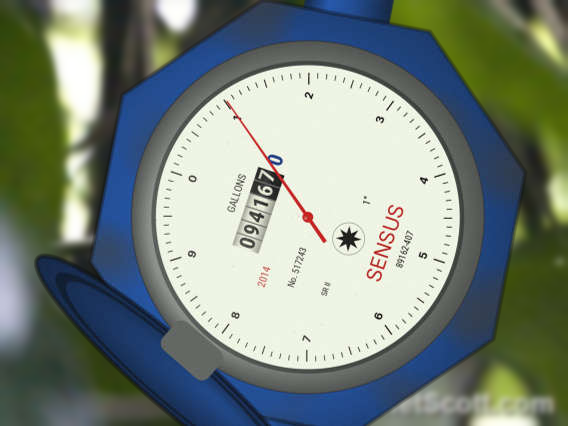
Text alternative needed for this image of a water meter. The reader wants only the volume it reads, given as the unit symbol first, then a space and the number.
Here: gal 941671.0
